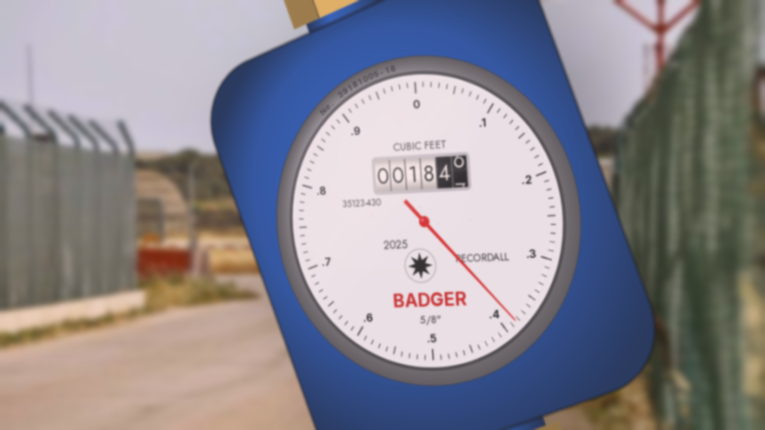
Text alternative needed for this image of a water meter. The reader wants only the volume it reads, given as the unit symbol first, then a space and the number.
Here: ft³ 1846.38
